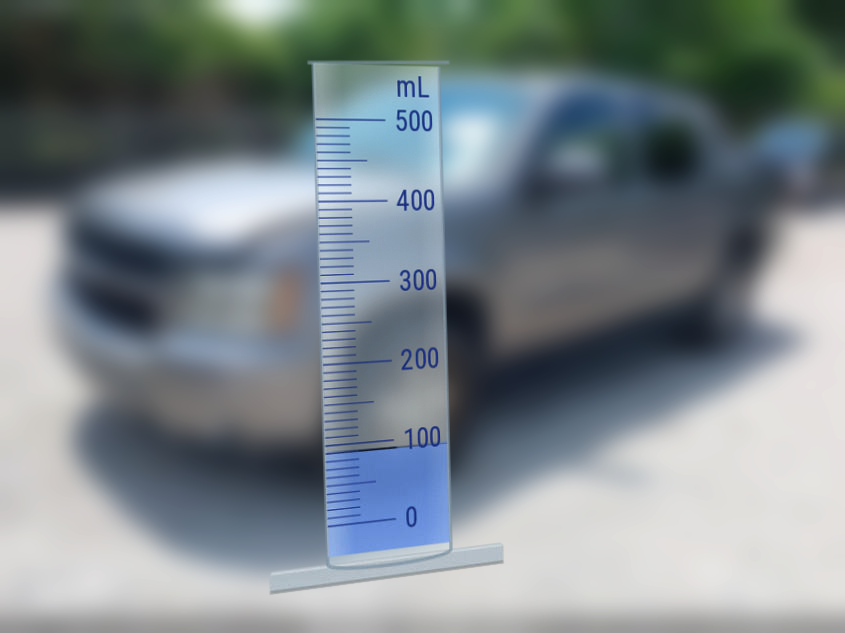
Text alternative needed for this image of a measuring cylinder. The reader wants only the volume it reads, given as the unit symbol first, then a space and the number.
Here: mL 90
